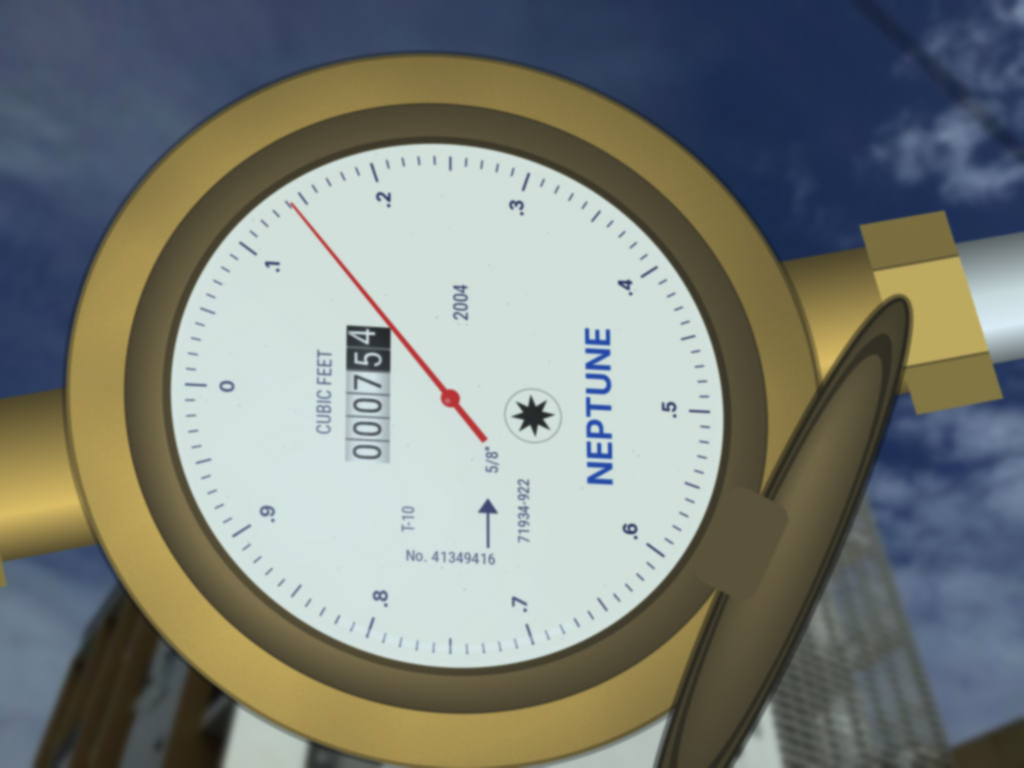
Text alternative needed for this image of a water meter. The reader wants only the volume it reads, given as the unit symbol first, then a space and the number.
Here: ft³ 754.14
